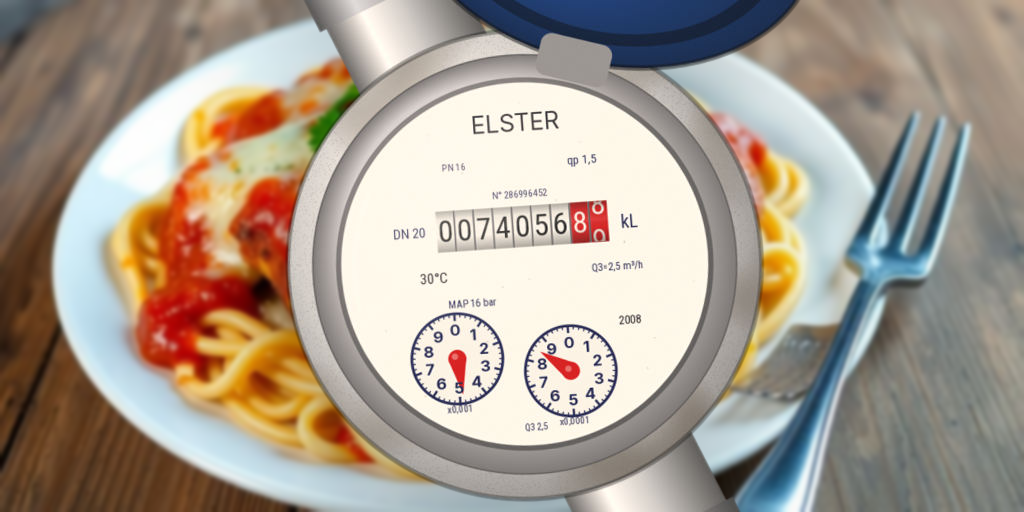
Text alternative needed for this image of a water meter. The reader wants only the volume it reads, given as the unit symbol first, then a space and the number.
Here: kL 74056.8848
